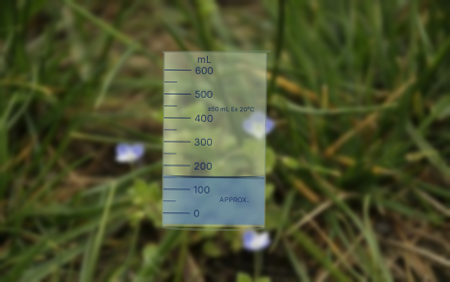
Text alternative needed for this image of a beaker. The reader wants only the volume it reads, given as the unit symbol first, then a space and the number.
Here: mL 150
